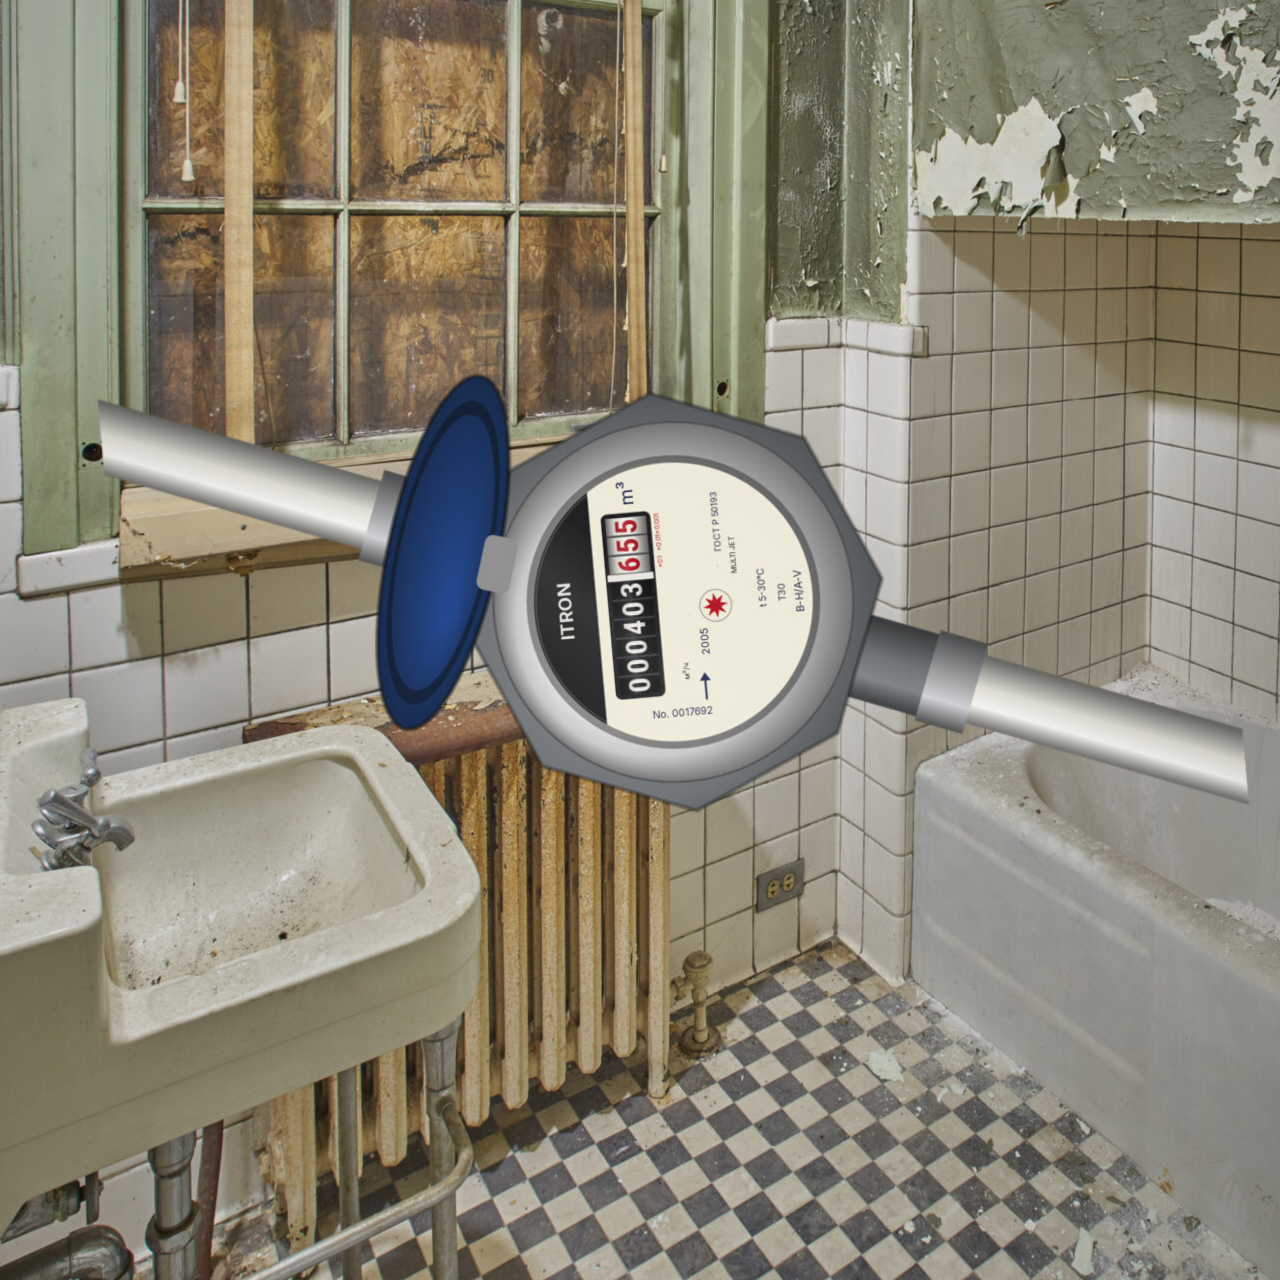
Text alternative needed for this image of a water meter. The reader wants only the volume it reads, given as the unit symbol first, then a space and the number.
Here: m³ 403.655
